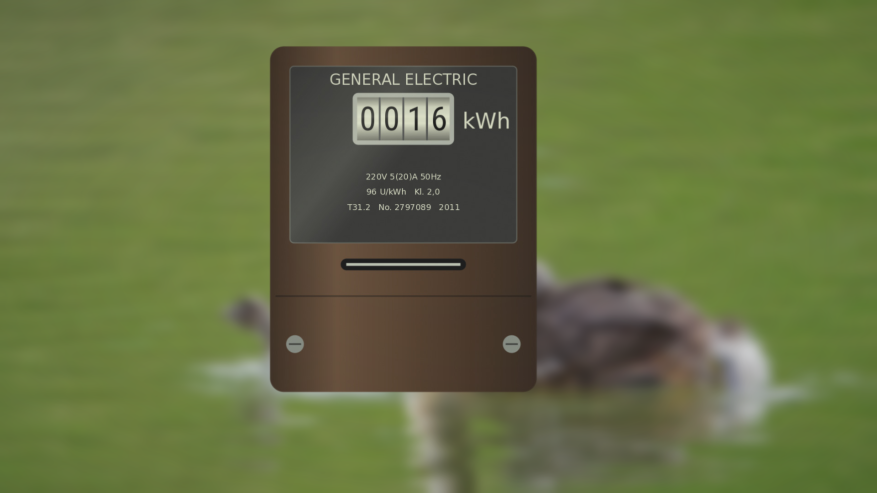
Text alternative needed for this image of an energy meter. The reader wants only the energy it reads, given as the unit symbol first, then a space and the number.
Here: kWh 16
